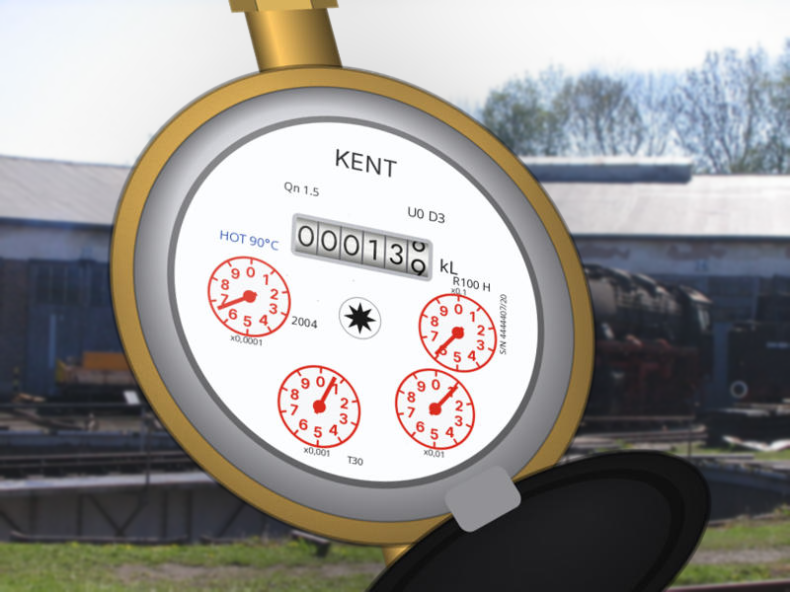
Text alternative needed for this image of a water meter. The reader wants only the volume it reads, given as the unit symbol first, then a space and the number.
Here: kL 138.6106
